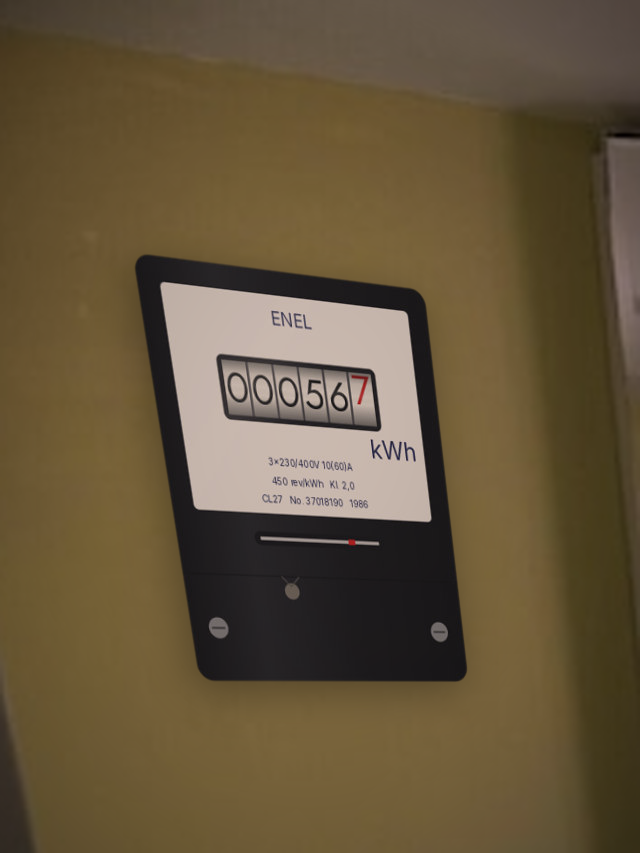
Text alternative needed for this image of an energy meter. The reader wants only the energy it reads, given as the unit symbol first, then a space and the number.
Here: kWh 56.7
